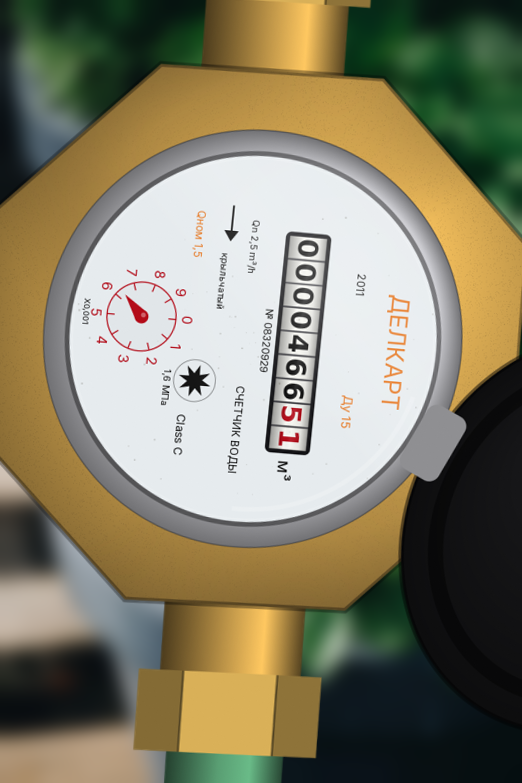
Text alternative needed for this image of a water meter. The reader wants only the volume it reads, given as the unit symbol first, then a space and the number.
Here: m³ 466.516
